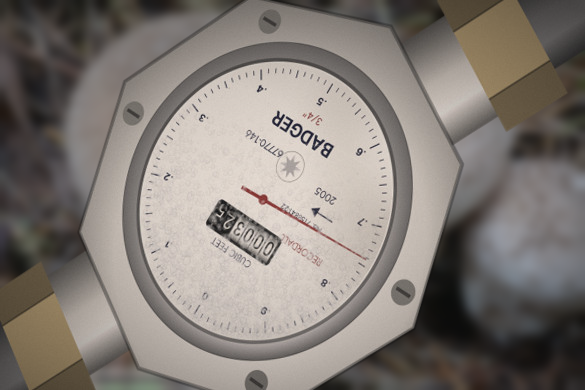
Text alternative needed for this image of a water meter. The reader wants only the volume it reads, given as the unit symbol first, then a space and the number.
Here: ft³ 324.74
